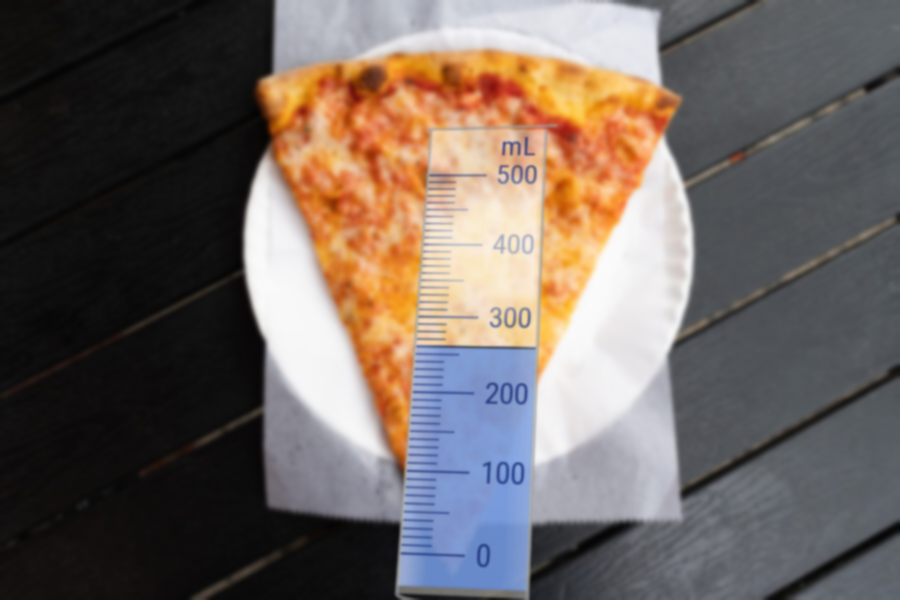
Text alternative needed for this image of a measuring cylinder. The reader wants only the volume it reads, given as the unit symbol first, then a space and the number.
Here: mL 260
